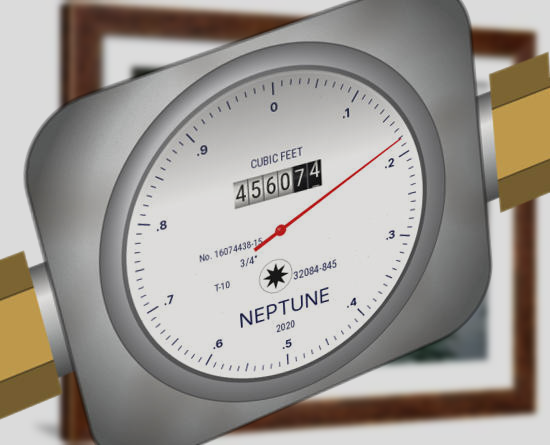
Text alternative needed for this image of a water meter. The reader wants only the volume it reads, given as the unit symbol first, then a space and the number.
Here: ft³ 456074.18
